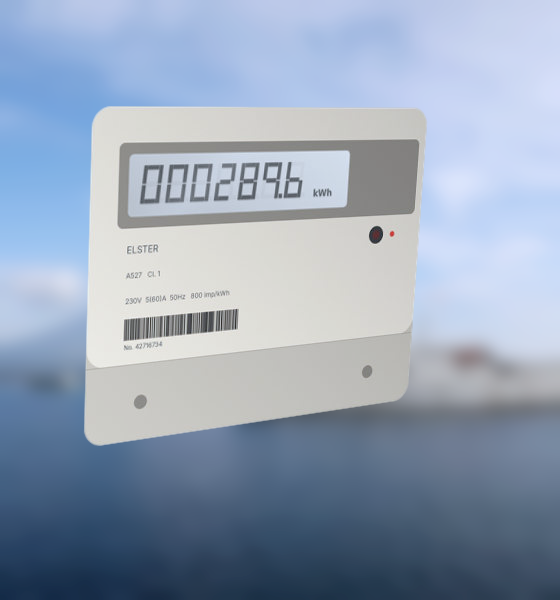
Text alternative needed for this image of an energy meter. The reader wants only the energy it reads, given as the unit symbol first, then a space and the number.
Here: kWh 289.6
